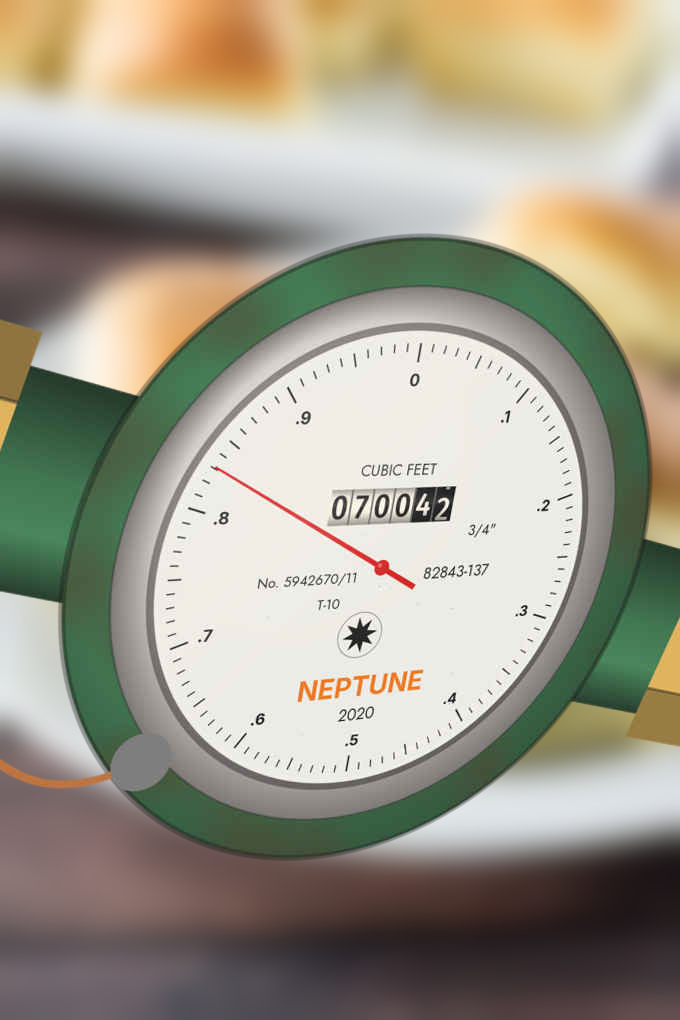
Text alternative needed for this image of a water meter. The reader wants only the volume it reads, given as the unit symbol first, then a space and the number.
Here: ft³ 70041.83
